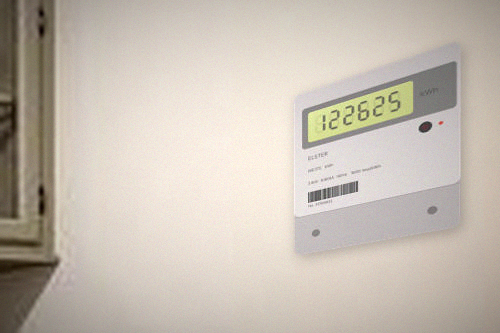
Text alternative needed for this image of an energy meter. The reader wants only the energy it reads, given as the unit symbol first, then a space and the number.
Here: kWh 122625
